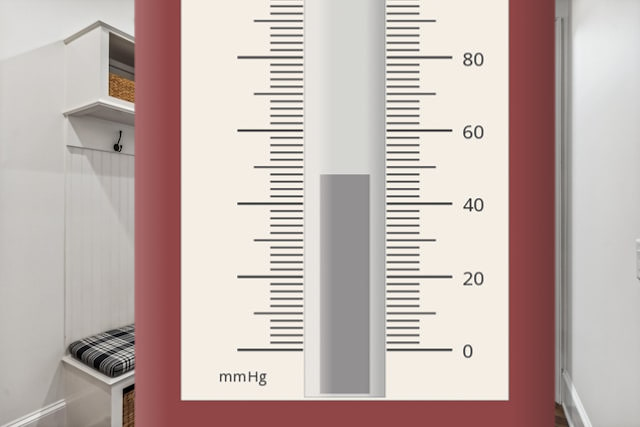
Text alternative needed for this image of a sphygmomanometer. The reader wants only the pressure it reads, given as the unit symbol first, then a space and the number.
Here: mmHg 48
